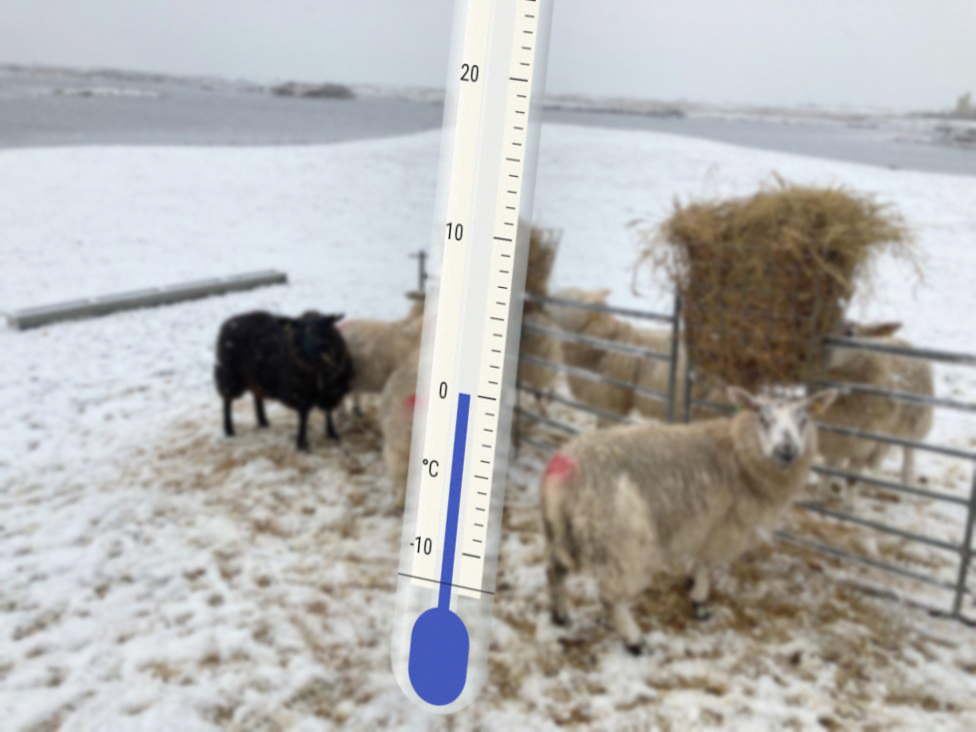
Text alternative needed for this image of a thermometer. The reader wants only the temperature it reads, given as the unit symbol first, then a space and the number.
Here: °C 0
